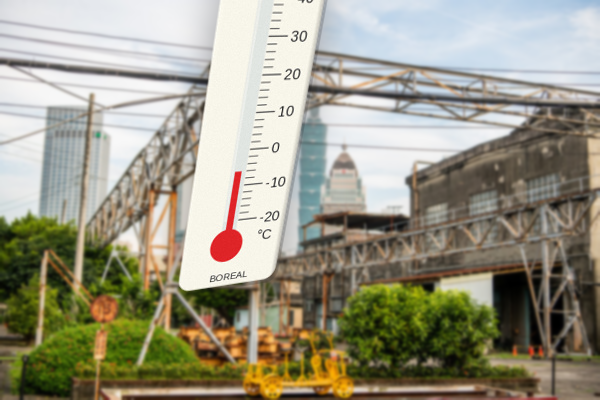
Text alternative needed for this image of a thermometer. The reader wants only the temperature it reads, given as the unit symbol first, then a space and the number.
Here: °C -6
